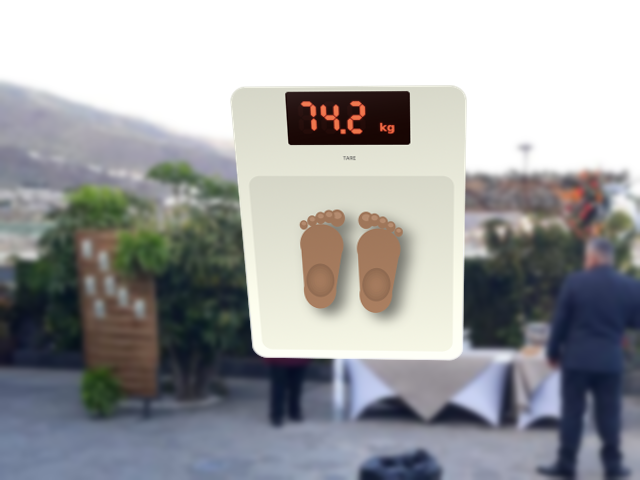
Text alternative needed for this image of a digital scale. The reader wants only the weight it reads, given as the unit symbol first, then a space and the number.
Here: kg 74.2
